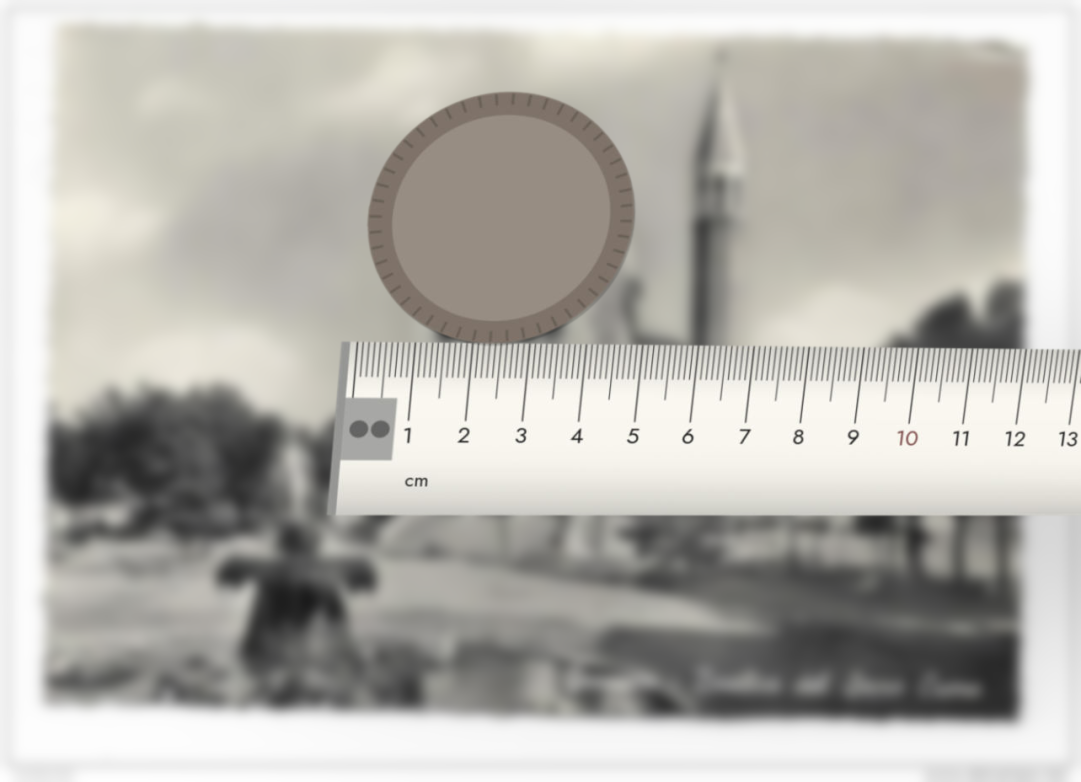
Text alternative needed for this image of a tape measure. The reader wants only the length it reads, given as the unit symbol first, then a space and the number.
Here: cm 4.6
